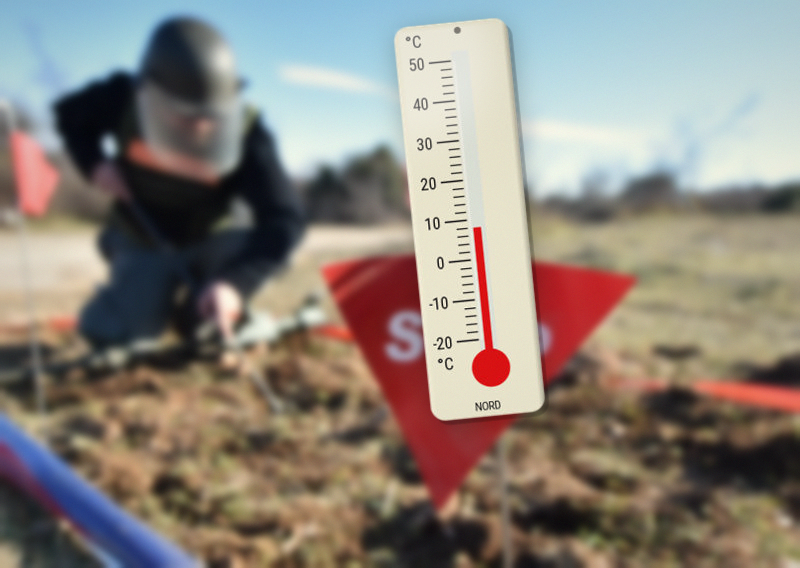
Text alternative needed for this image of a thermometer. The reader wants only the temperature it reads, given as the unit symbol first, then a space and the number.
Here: °C 8
